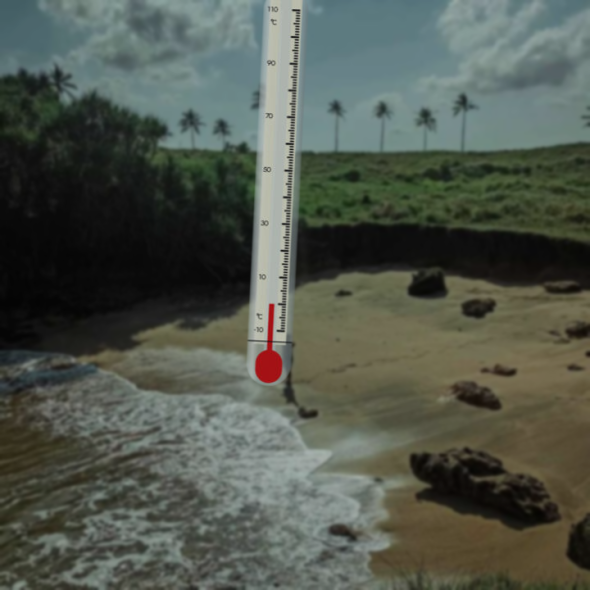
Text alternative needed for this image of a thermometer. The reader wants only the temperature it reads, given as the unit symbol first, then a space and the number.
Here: °C 0
